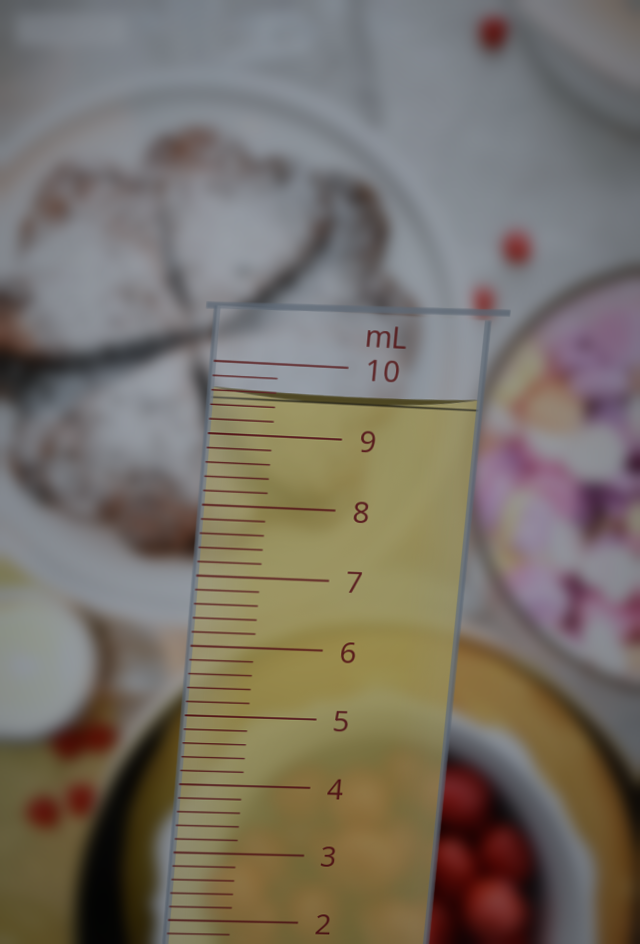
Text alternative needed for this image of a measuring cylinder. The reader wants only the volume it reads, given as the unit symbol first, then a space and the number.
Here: mL 9.5
